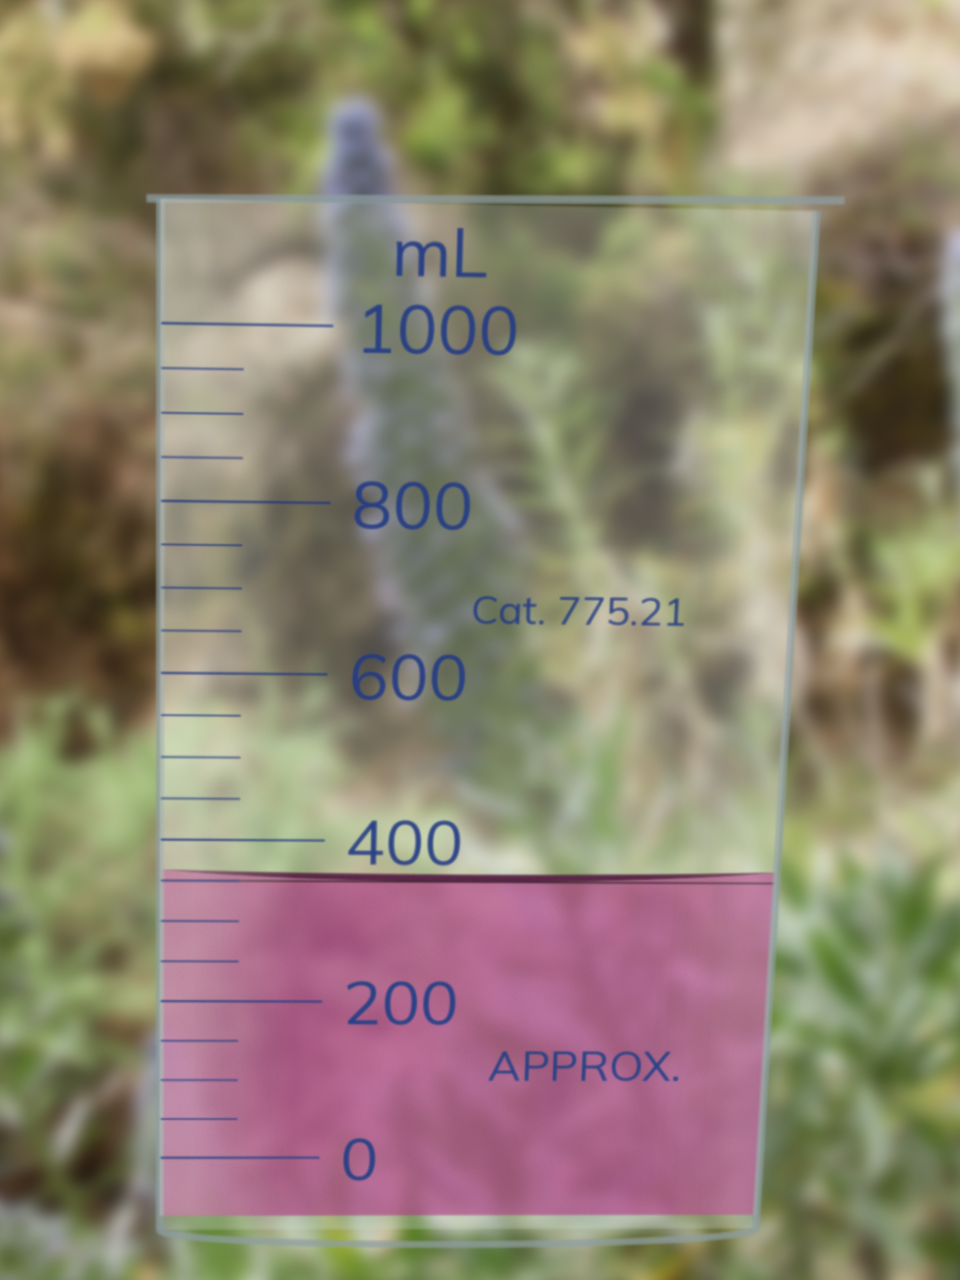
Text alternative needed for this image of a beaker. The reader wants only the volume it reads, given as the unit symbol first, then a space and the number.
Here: mL 350
